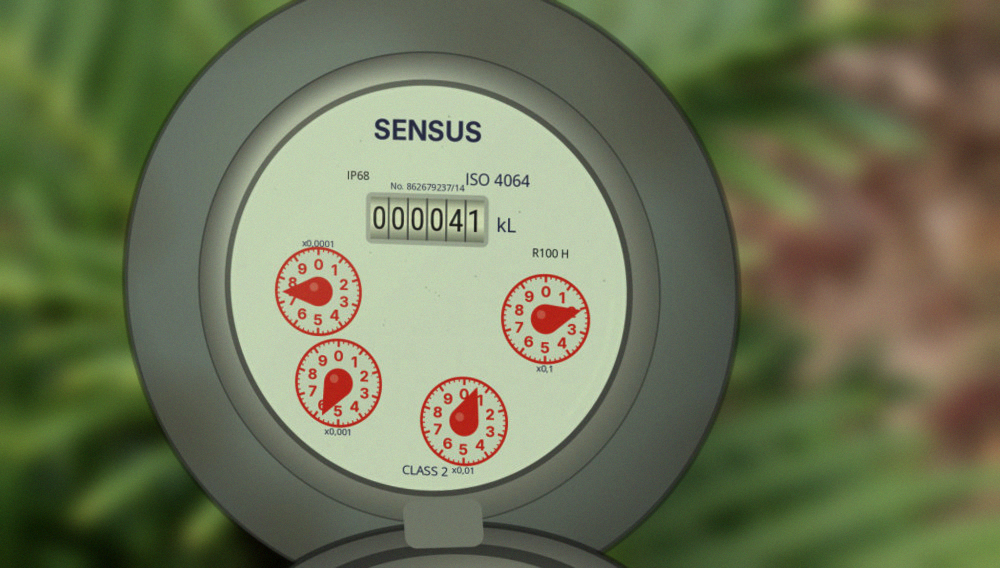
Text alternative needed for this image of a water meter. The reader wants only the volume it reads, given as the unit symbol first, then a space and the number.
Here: kL 41.2057
